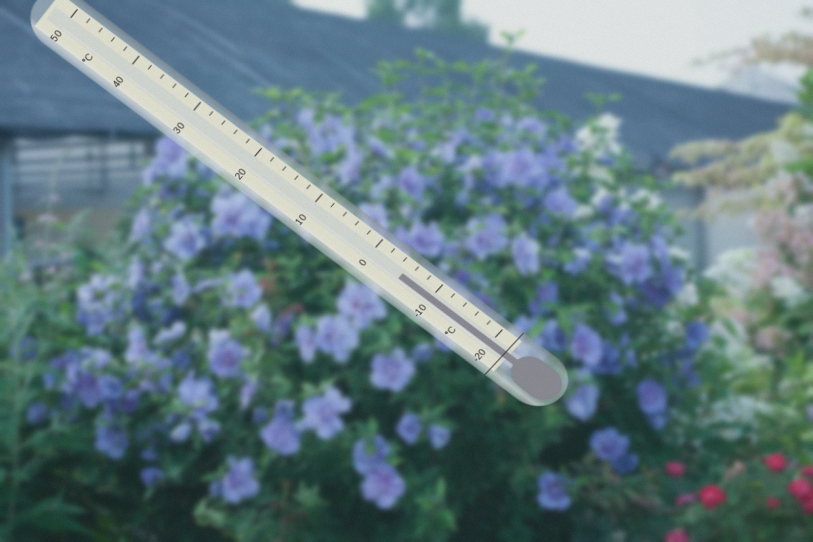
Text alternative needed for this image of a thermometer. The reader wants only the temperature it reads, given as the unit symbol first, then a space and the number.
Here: °C -5
